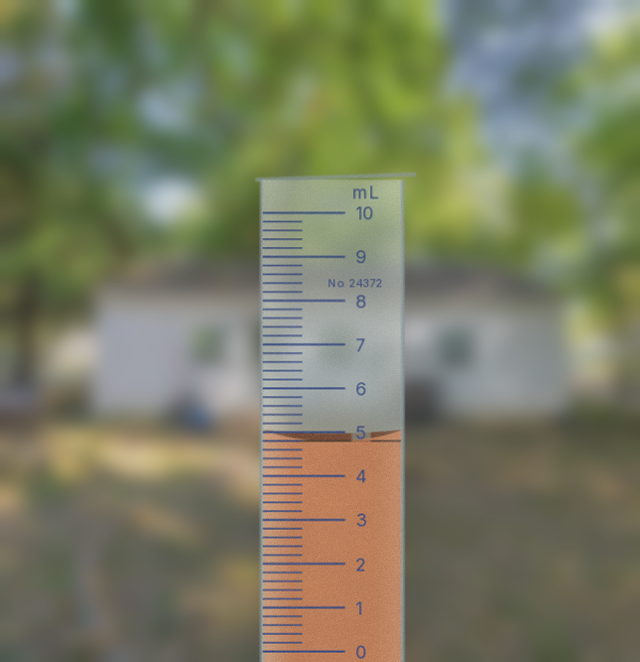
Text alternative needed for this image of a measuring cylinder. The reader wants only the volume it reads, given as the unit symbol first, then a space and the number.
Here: mL 4.8
